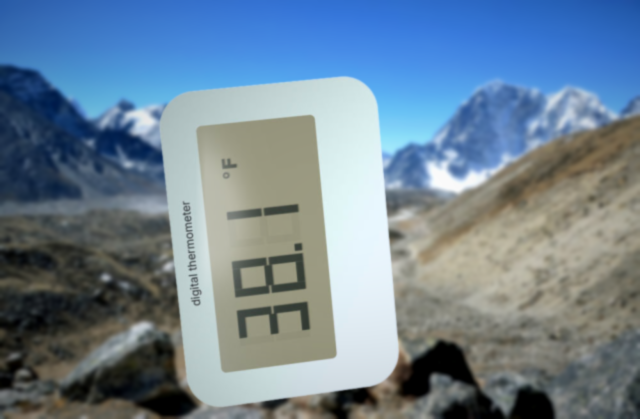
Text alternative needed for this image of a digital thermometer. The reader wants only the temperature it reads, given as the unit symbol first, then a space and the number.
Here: °F 38.1
